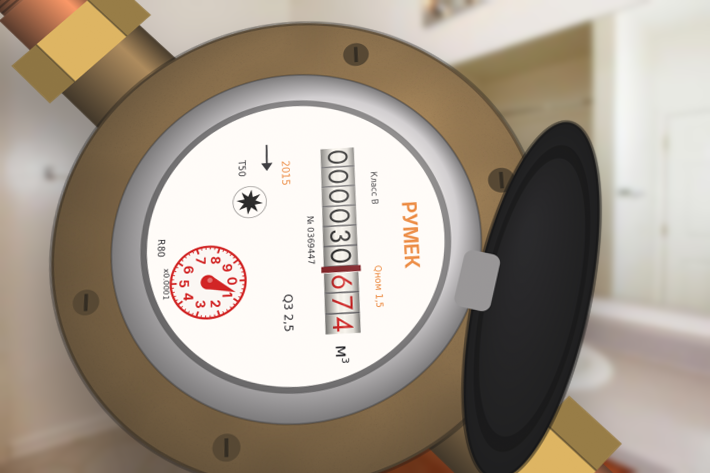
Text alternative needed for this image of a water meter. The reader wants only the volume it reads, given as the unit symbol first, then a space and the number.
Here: m³ 30.6740
